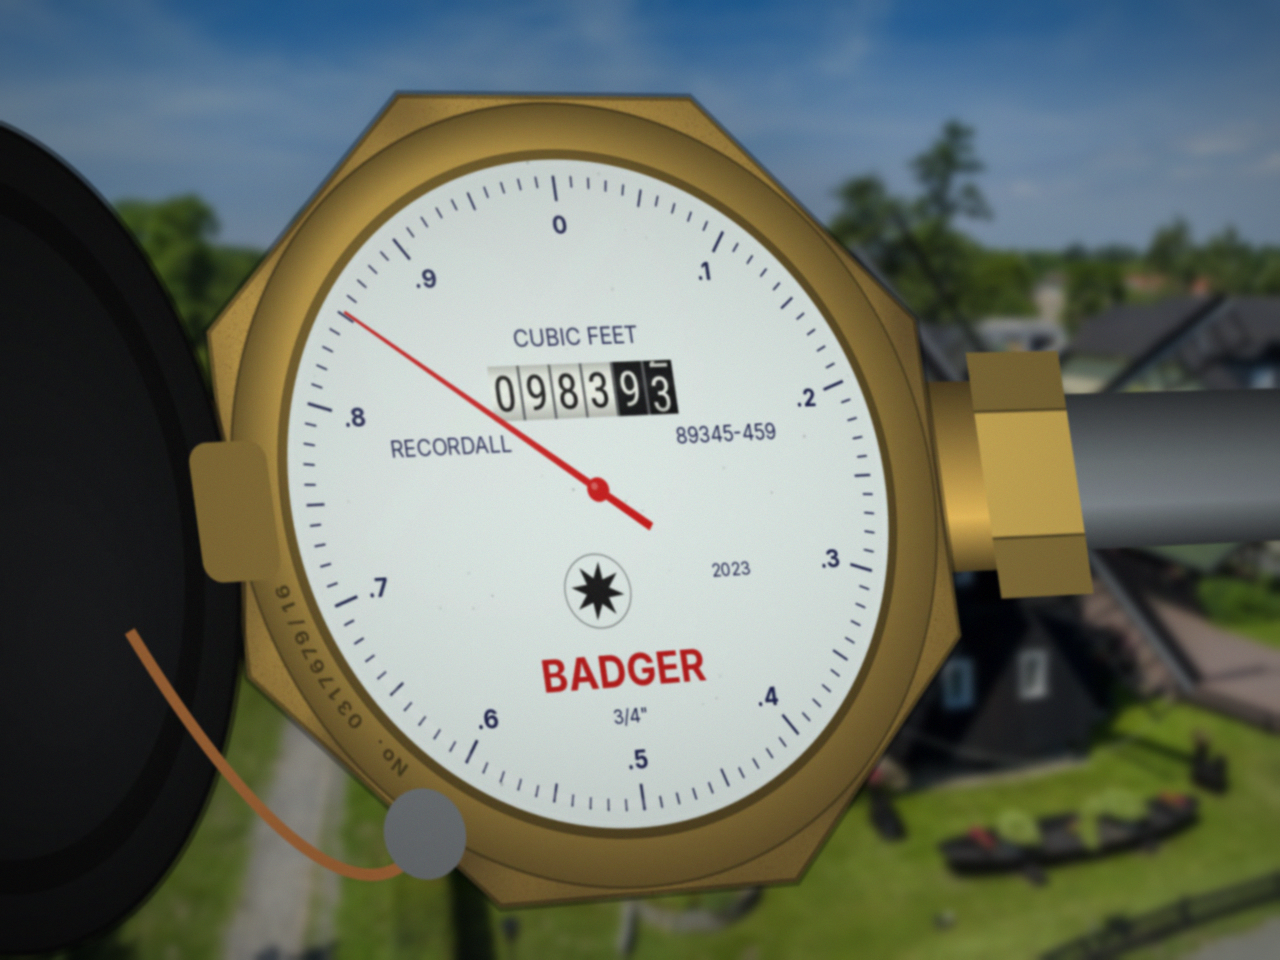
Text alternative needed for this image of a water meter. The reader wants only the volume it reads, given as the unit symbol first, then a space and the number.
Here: ft³ 98392.85
